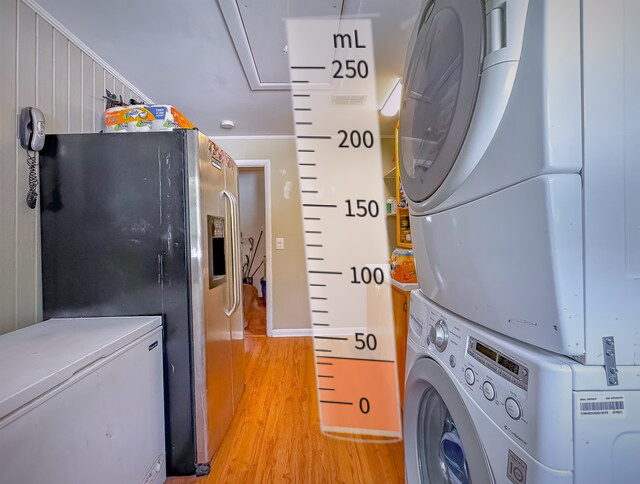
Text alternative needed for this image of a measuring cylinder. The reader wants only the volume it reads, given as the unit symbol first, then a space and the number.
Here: mL 35
